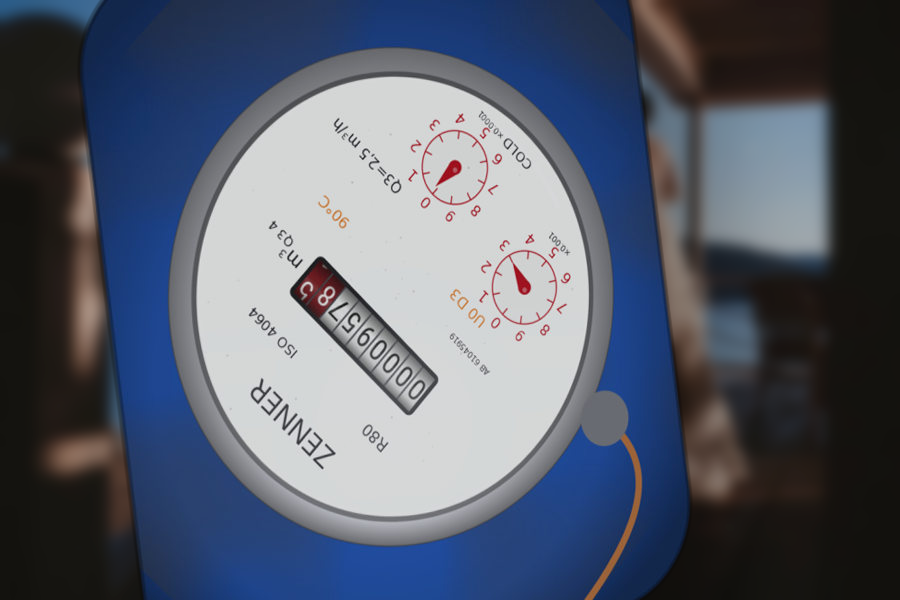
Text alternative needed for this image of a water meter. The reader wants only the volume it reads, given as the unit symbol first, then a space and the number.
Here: m³ 957.8530
